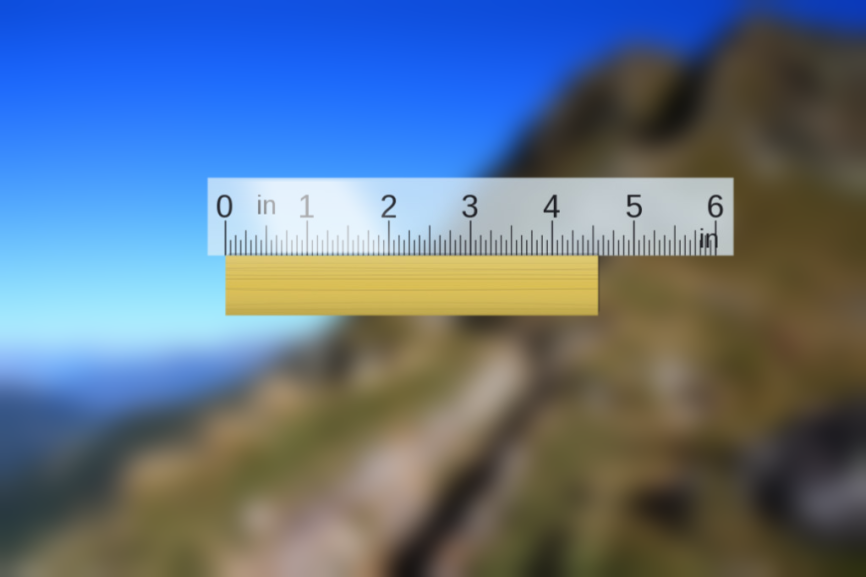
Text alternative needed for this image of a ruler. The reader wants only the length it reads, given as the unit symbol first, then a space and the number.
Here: in 4.5625
